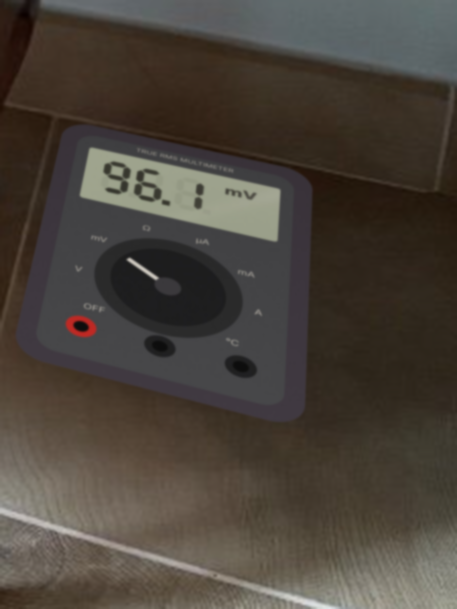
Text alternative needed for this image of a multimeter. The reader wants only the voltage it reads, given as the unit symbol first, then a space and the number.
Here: mV 96.1
